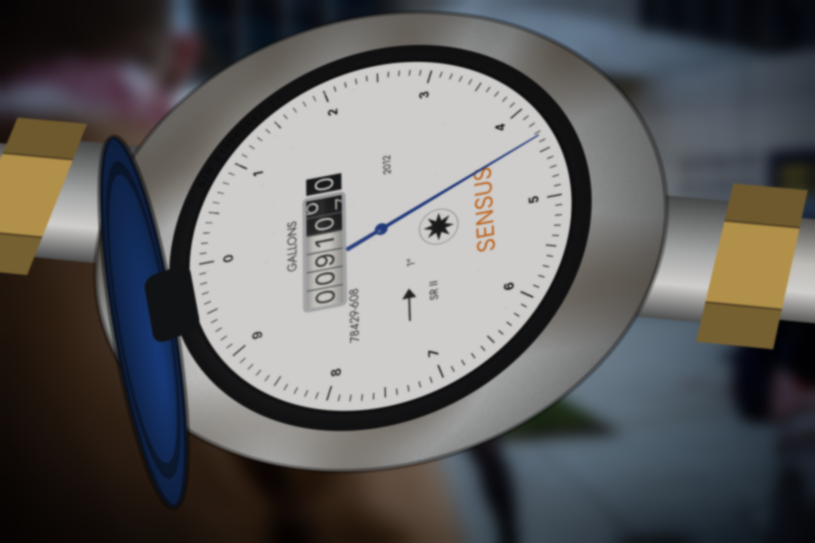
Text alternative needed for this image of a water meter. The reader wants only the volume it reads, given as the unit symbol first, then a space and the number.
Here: gal 91064.3
